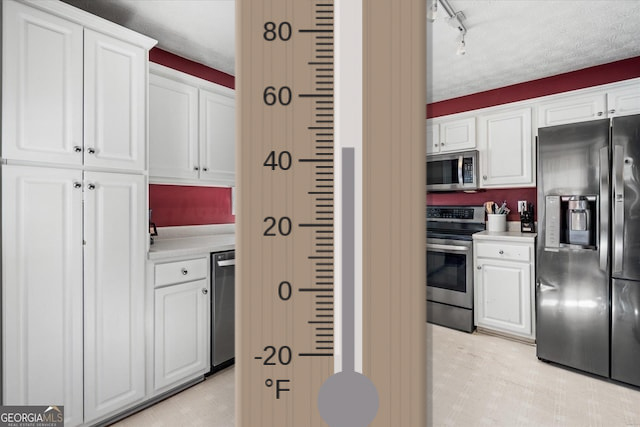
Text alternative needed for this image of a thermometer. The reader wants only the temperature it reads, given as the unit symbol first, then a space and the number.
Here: °F 44
